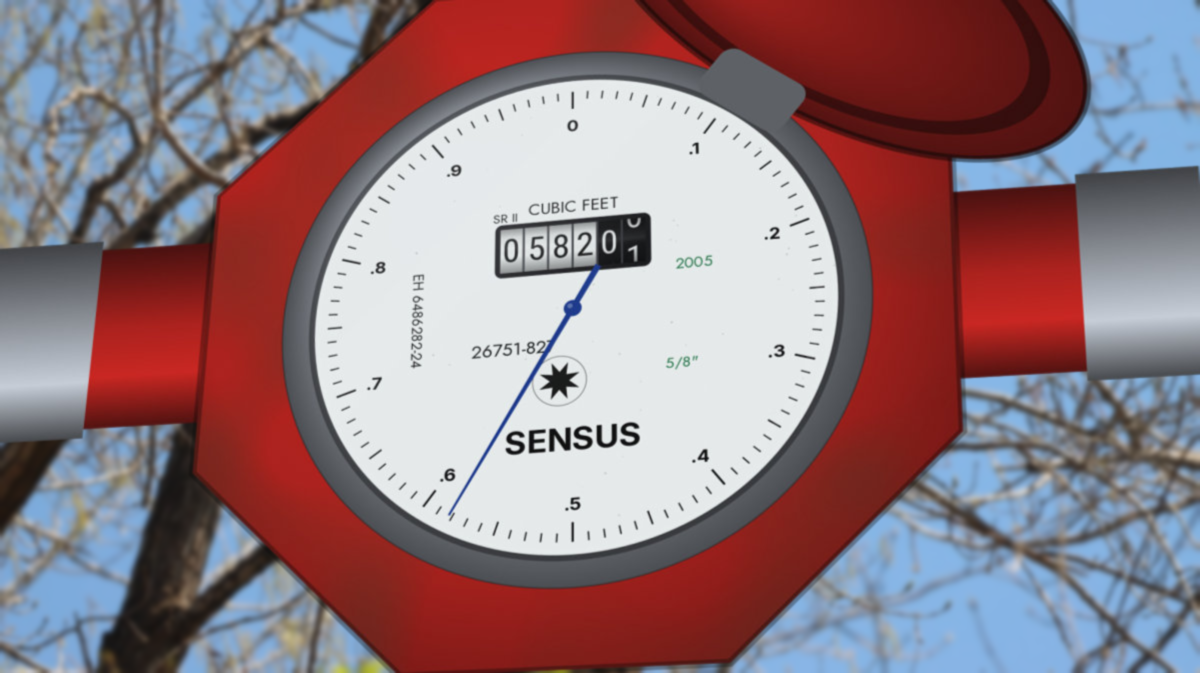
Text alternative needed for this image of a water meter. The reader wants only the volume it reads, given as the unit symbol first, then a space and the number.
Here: ft³ 58200.58
